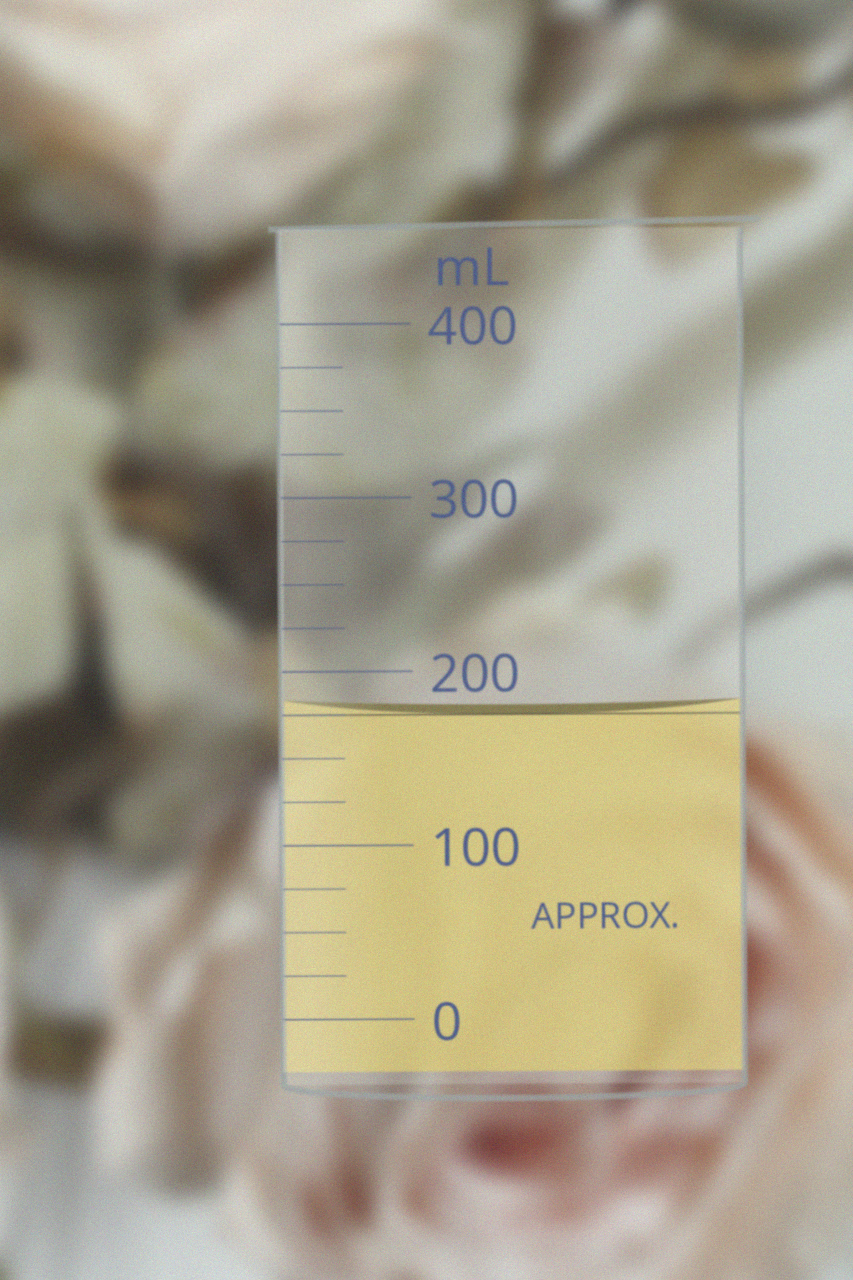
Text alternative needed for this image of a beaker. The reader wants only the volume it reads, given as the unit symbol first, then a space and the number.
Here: mL 175
